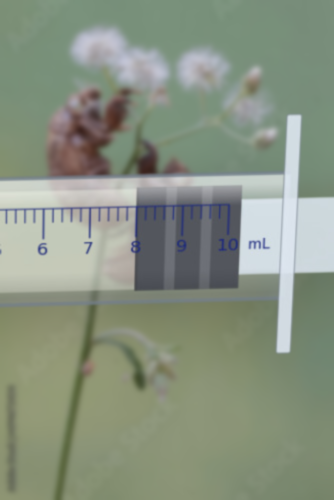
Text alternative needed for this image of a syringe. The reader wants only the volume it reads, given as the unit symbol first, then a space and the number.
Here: mL 8
